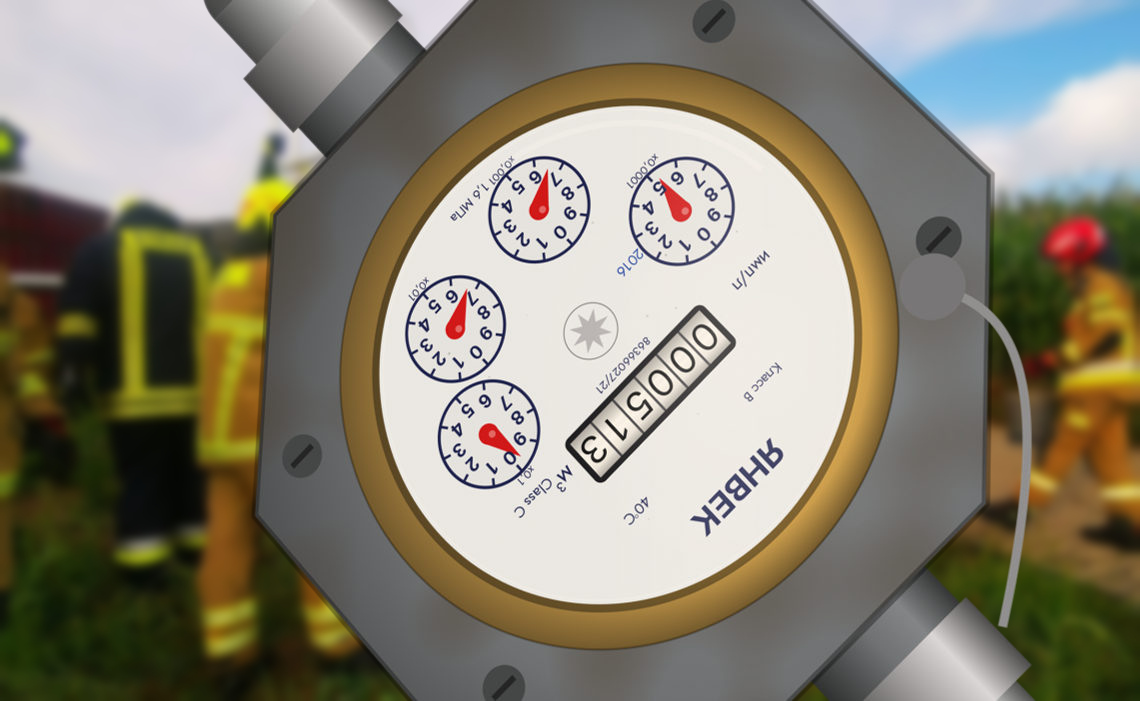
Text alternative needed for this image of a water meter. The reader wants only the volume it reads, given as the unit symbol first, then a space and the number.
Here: m³ 512.9665
